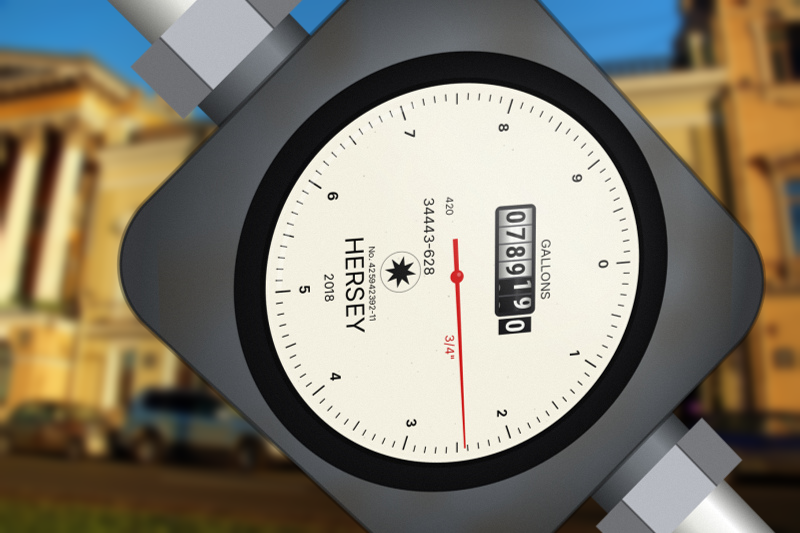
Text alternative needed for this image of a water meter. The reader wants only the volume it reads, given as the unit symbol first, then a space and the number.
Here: gal 789192.4
